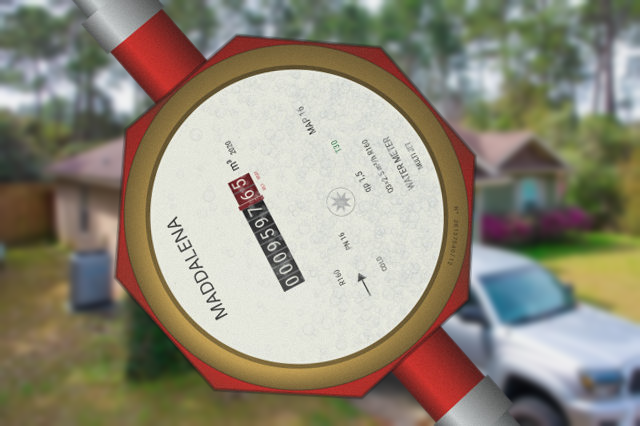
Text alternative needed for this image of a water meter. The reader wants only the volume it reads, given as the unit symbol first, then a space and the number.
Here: m³ 9597.65
